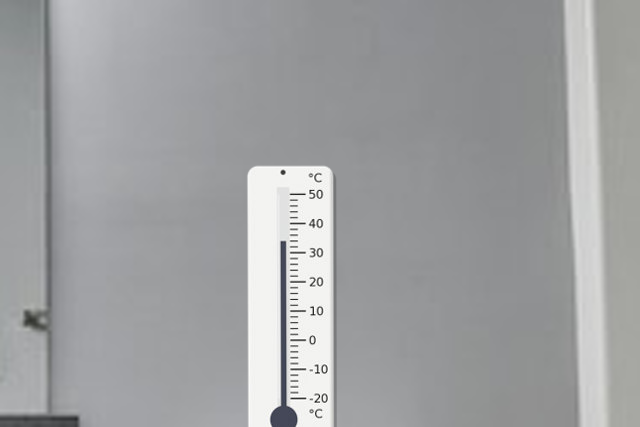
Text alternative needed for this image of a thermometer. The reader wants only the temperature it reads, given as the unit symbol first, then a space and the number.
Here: °C 34
